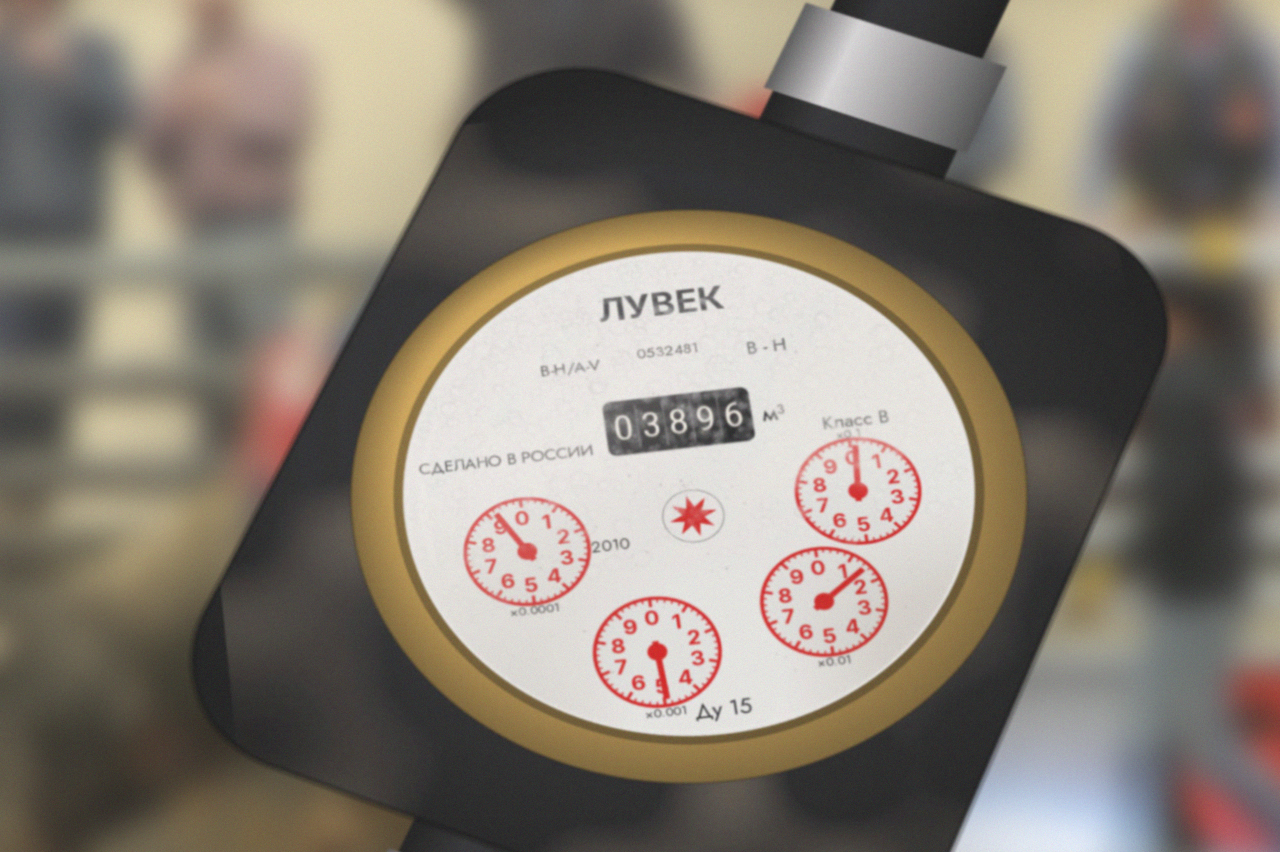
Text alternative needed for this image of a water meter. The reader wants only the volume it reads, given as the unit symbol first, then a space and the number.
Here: m³ 3896.0149
